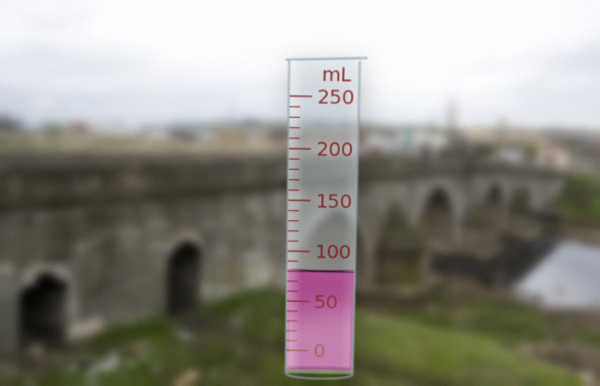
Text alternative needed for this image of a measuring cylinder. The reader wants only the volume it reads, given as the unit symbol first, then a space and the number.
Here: mL 80
